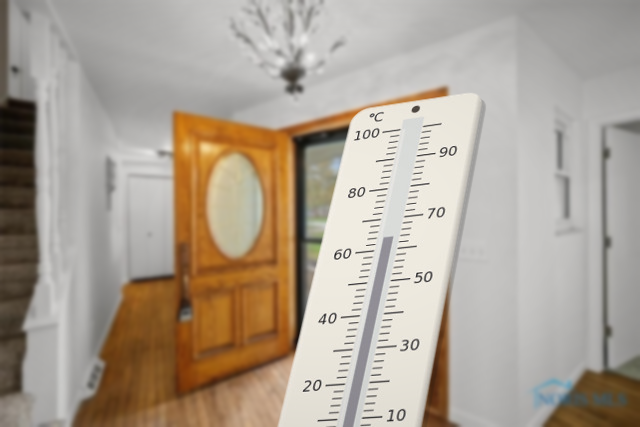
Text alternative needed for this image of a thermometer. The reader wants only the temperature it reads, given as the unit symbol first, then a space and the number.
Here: °C 64
